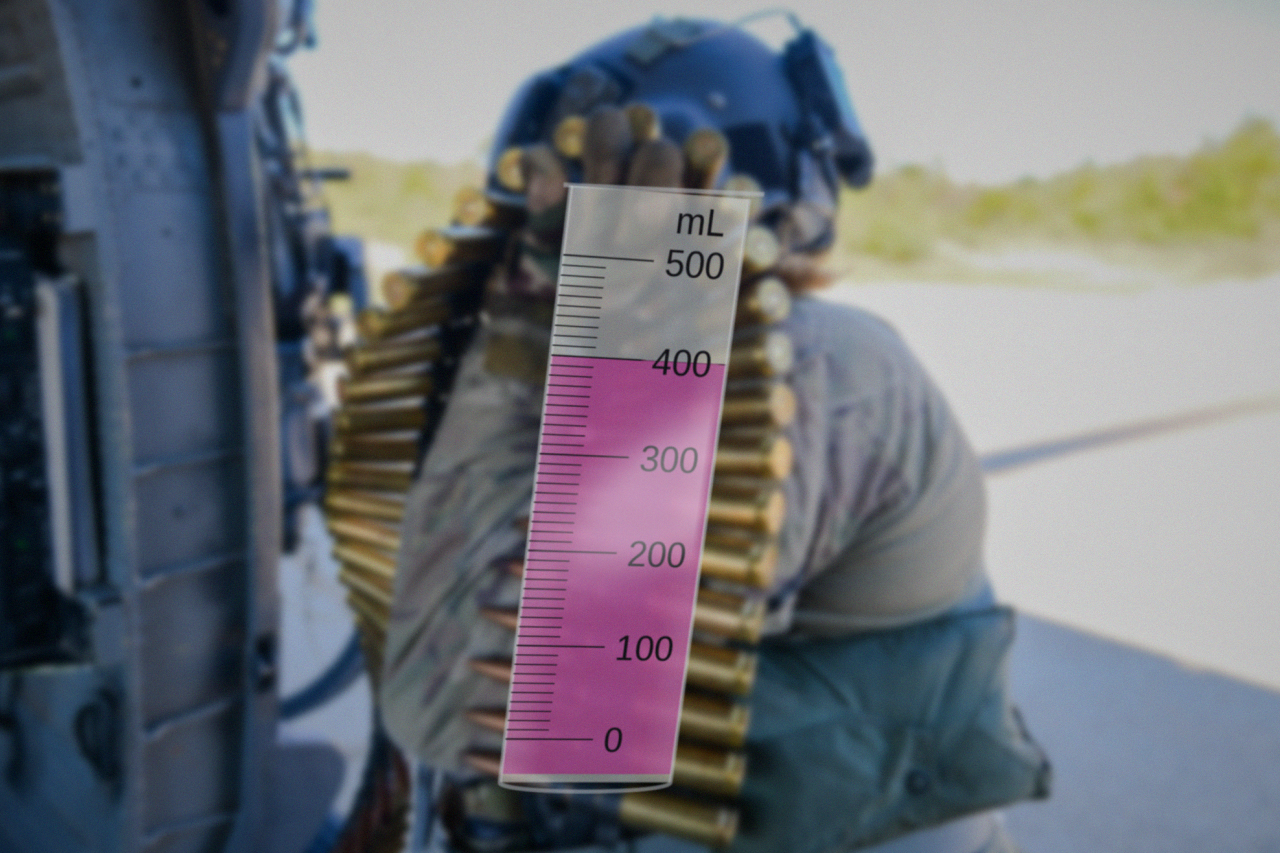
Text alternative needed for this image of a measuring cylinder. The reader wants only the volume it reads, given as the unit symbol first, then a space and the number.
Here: mL 400
